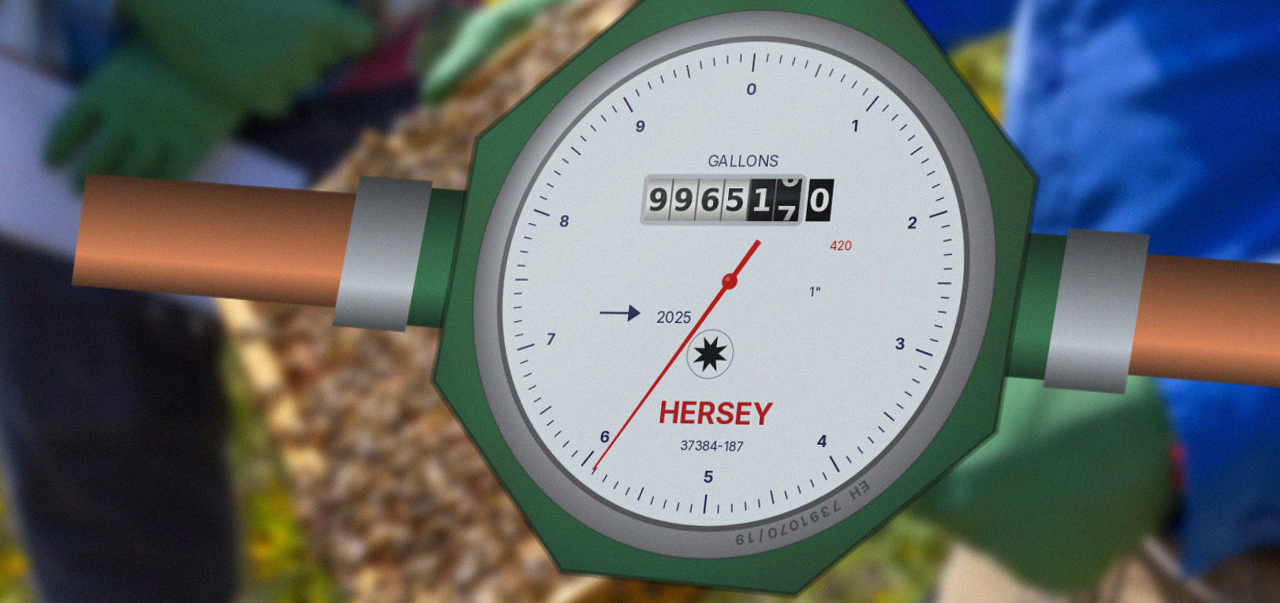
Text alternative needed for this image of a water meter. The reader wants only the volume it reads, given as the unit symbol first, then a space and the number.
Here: gal 9965165.9
